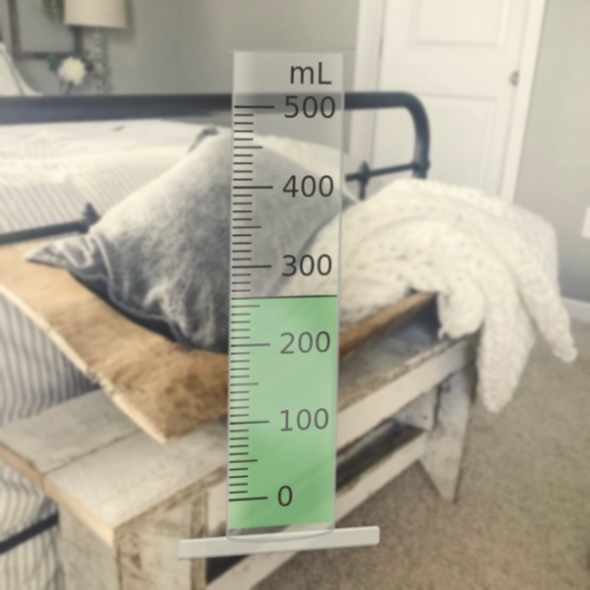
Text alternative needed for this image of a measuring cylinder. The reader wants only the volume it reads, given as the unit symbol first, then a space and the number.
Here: mL 260
